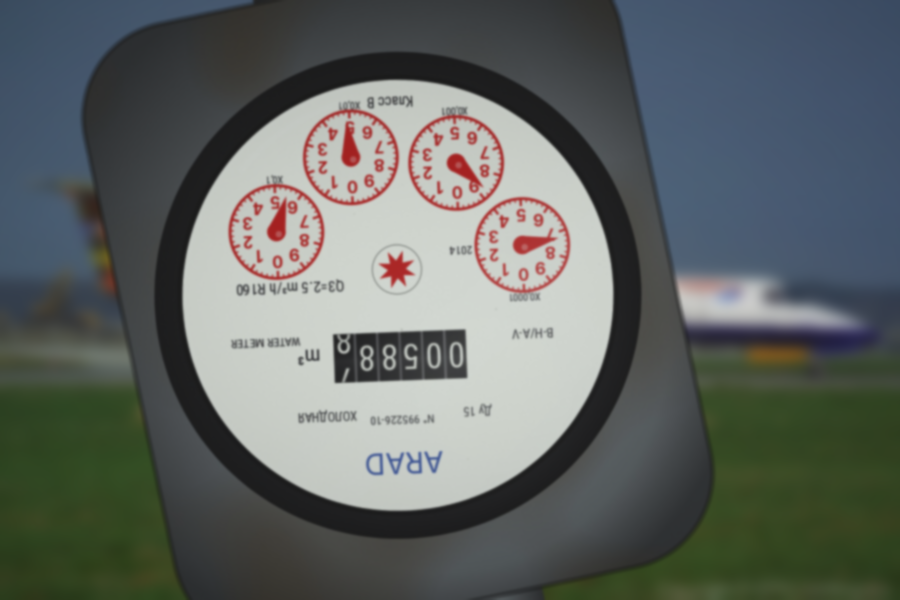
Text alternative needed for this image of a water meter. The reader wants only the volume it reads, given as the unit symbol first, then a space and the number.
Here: m³ 5887.5487
